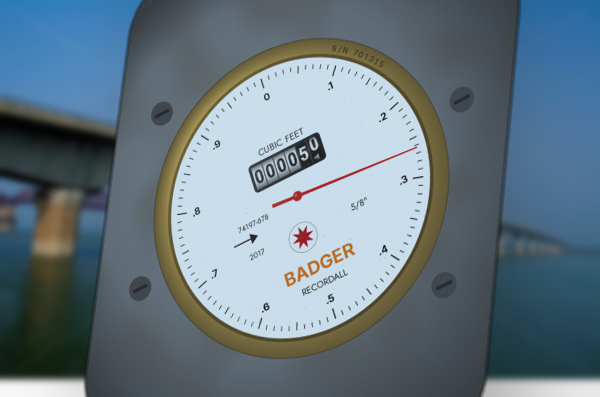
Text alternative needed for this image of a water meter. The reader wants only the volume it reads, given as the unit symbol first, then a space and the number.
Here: ft³ 50.26
